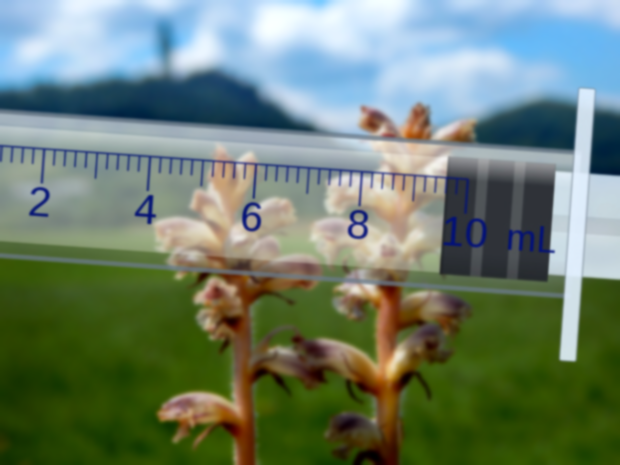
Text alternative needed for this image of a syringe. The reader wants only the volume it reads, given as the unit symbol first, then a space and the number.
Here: mL 9.6
